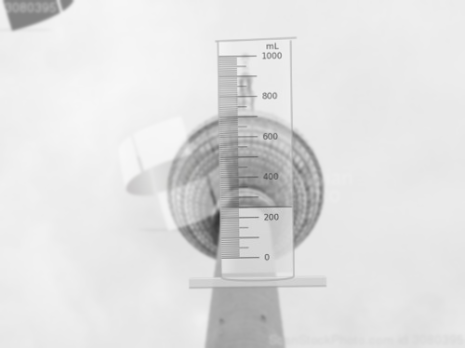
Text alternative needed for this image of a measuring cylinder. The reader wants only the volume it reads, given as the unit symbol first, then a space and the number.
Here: mL 250
